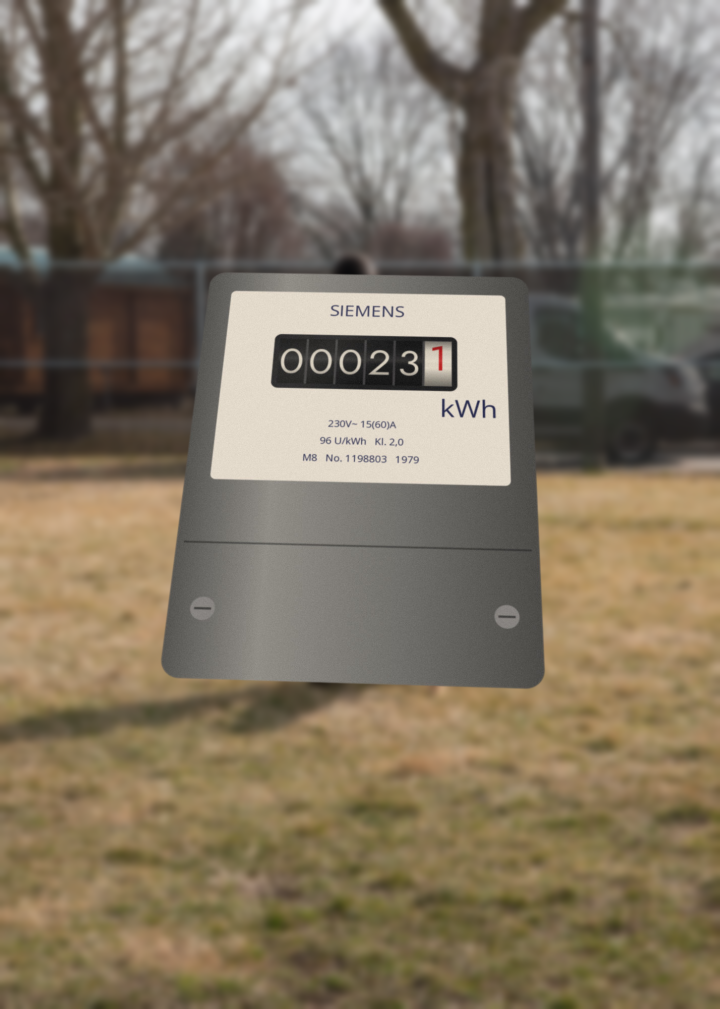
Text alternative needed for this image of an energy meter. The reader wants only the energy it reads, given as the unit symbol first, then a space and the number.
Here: kWh 23.1
